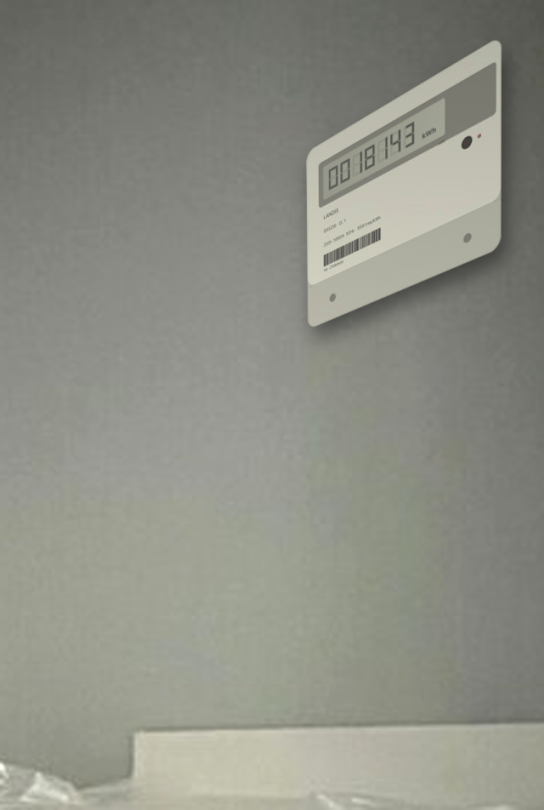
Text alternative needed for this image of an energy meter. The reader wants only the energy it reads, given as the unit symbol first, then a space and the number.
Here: kWh 18143
